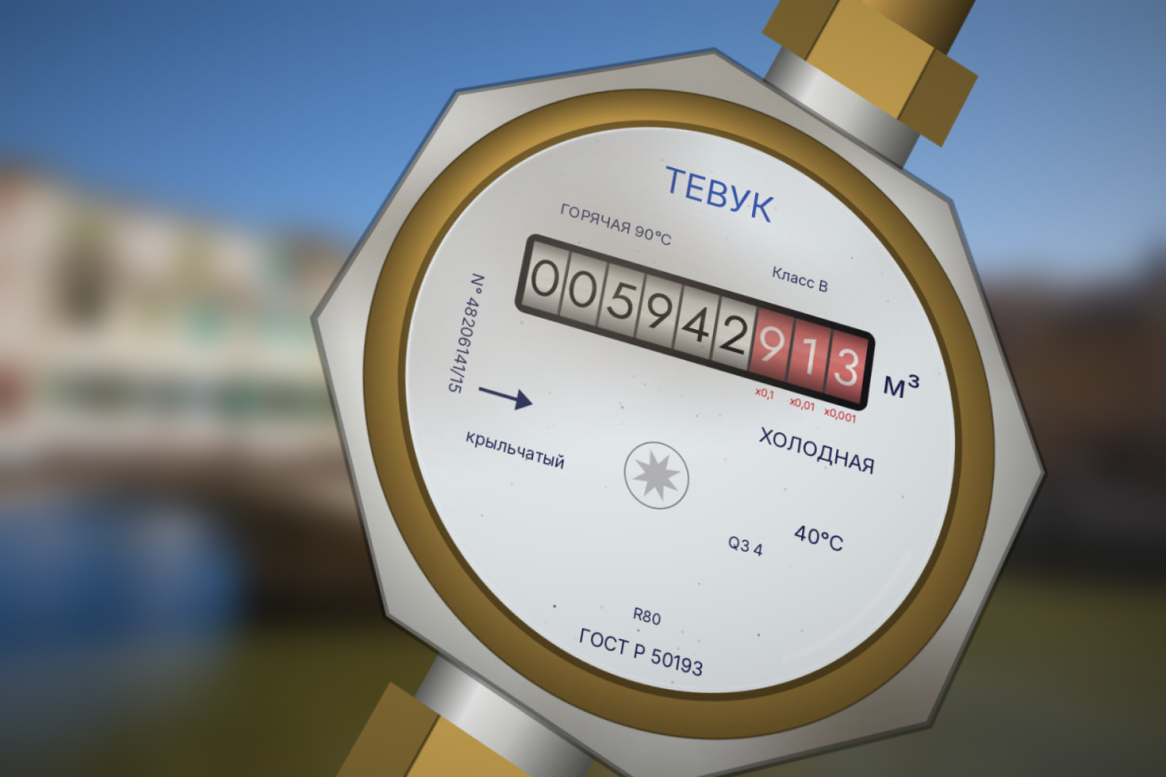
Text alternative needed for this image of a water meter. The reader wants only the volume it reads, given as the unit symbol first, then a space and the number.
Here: m³ 5942.913
